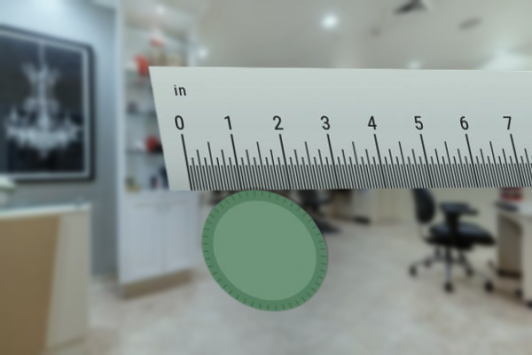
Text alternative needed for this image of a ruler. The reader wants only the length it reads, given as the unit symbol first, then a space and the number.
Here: in 2.5
